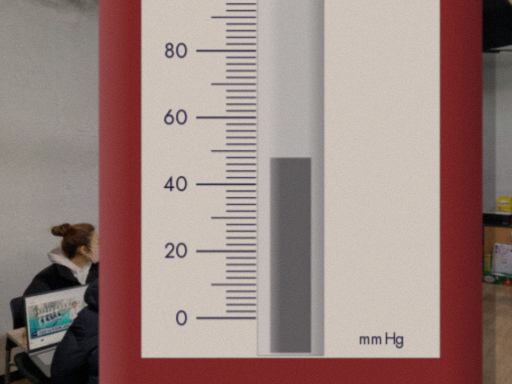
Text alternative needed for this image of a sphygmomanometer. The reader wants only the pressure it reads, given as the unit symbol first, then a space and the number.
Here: mmHg 48
